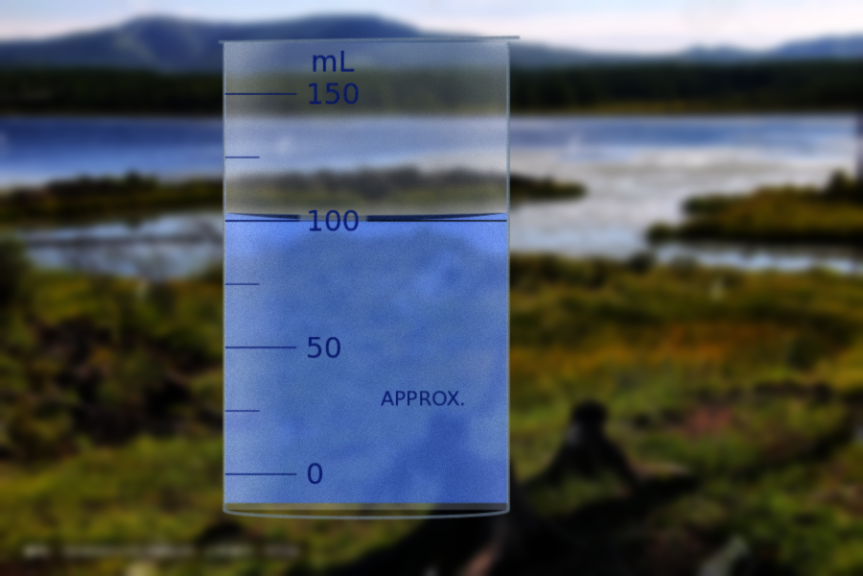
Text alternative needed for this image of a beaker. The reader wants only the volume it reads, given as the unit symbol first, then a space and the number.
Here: mL 100
